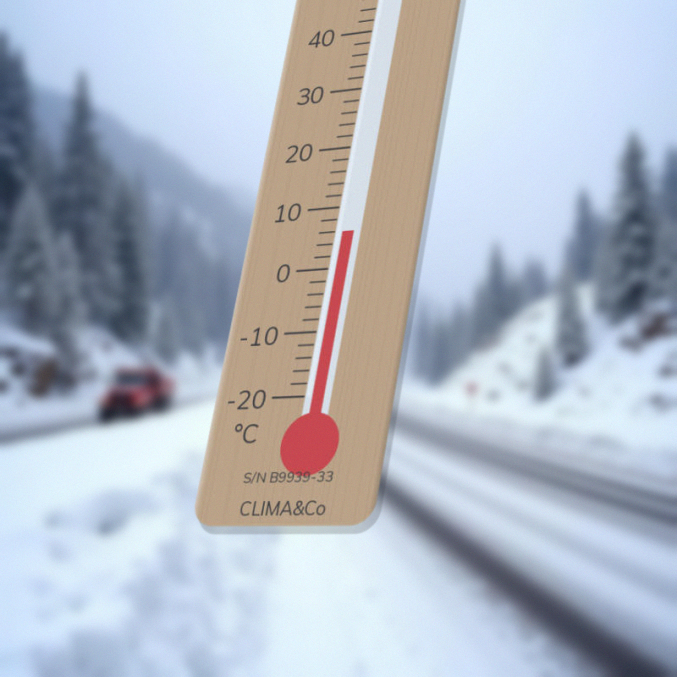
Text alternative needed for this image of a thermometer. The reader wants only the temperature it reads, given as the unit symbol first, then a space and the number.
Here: °C 6
